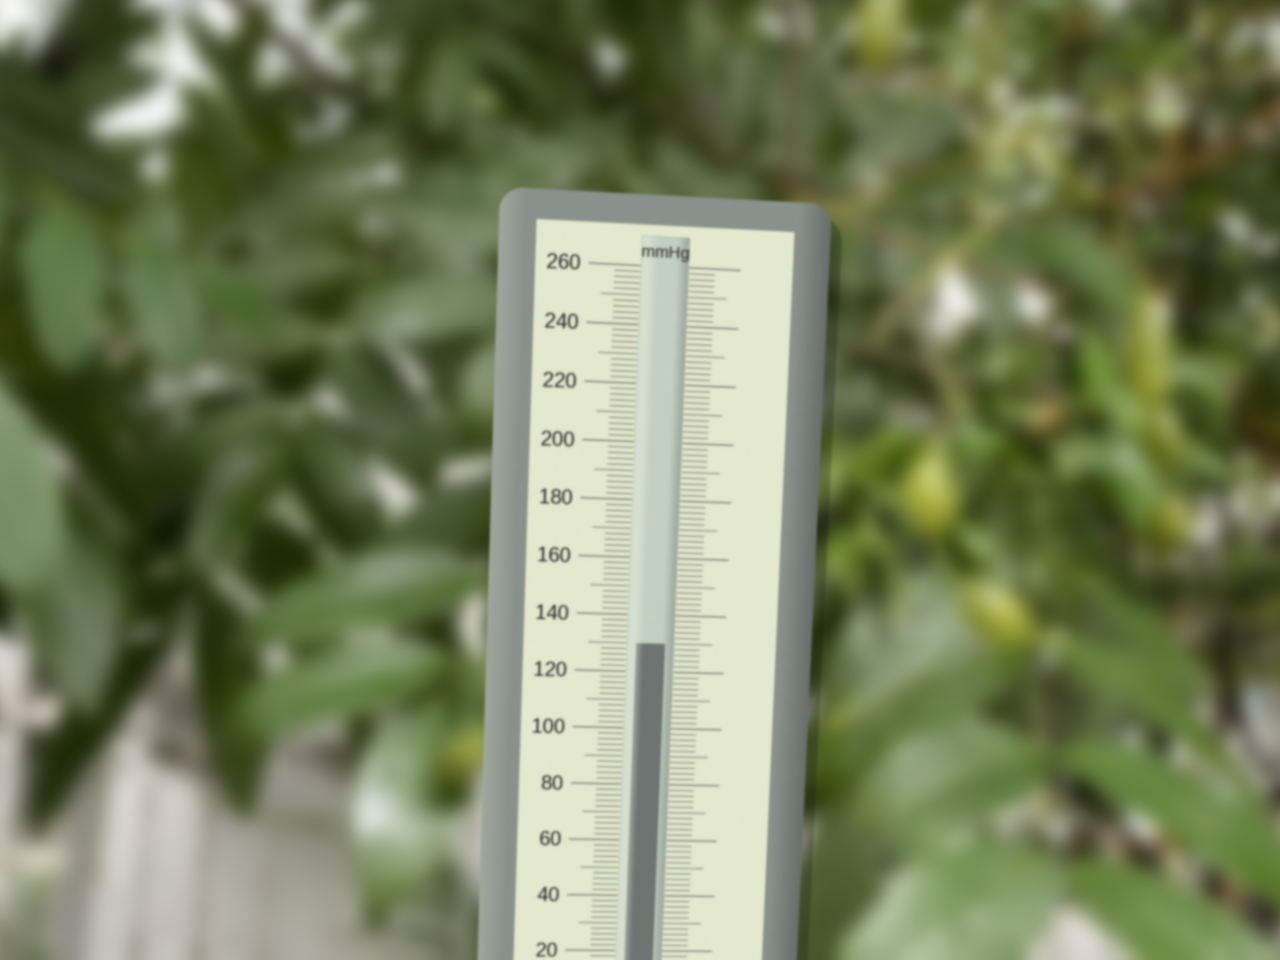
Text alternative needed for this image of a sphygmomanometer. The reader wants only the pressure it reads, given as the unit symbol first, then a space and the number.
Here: mmHg 130
